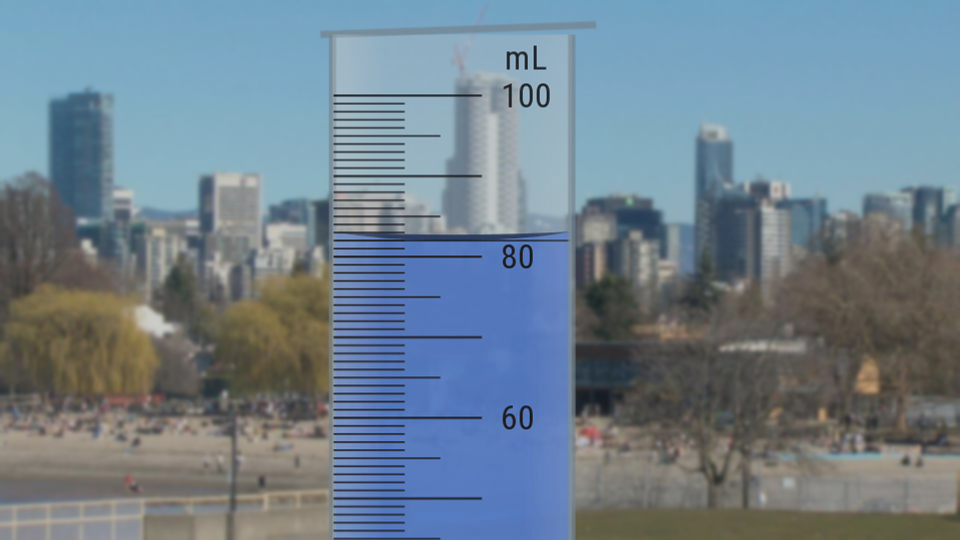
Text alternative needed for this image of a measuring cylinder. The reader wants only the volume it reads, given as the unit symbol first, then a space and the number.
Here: mL 82
